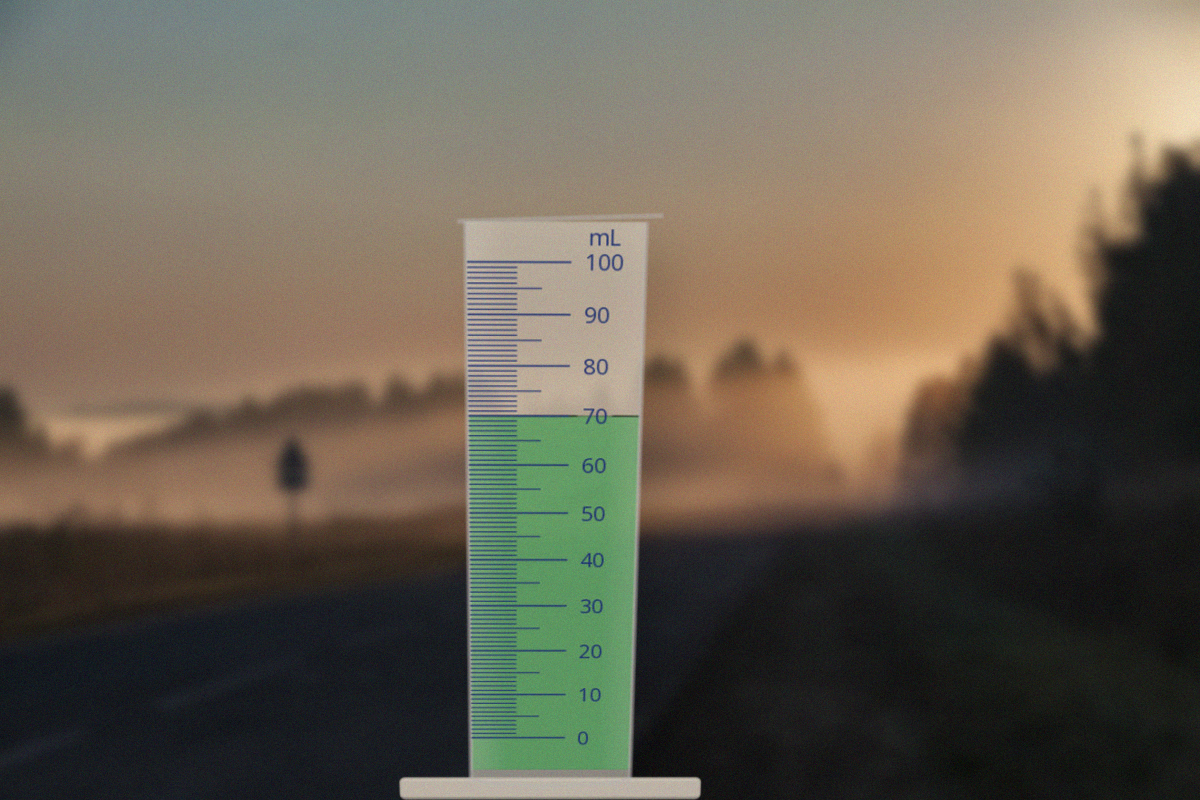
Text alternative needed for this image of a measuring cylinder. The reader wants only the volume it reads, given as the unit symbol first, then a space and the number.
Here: mL 70
